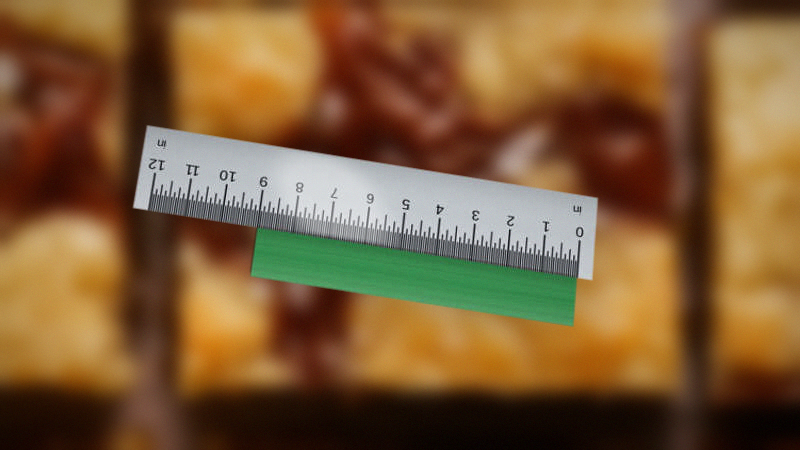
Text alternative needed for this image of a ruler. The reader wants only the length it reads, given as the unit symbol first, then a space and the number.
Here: in 9
